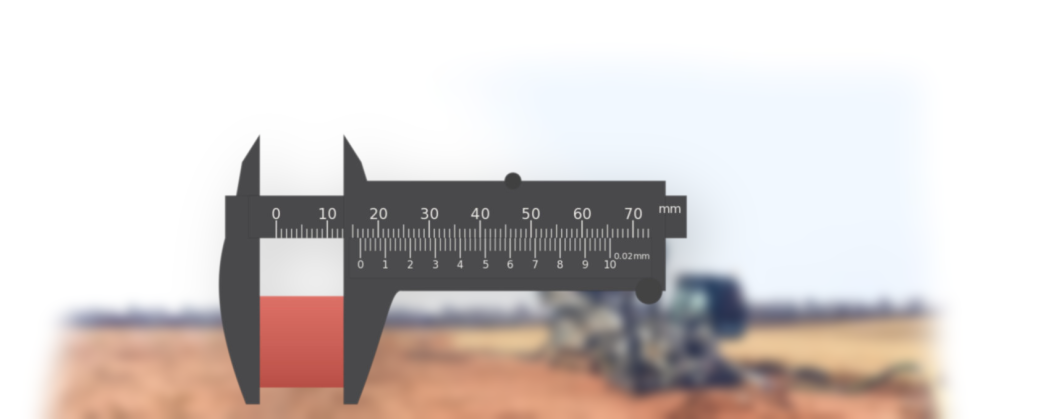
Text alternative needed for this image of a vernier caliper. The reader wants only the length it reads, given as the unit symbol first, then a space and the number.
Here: mm 16.5
